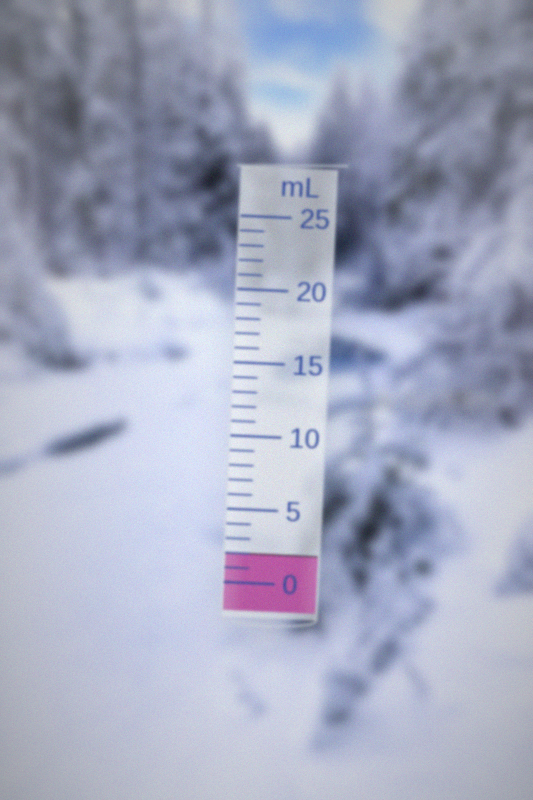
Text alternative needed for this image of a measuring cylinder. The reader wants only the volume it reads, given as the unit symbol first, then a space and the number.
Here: mL 2
